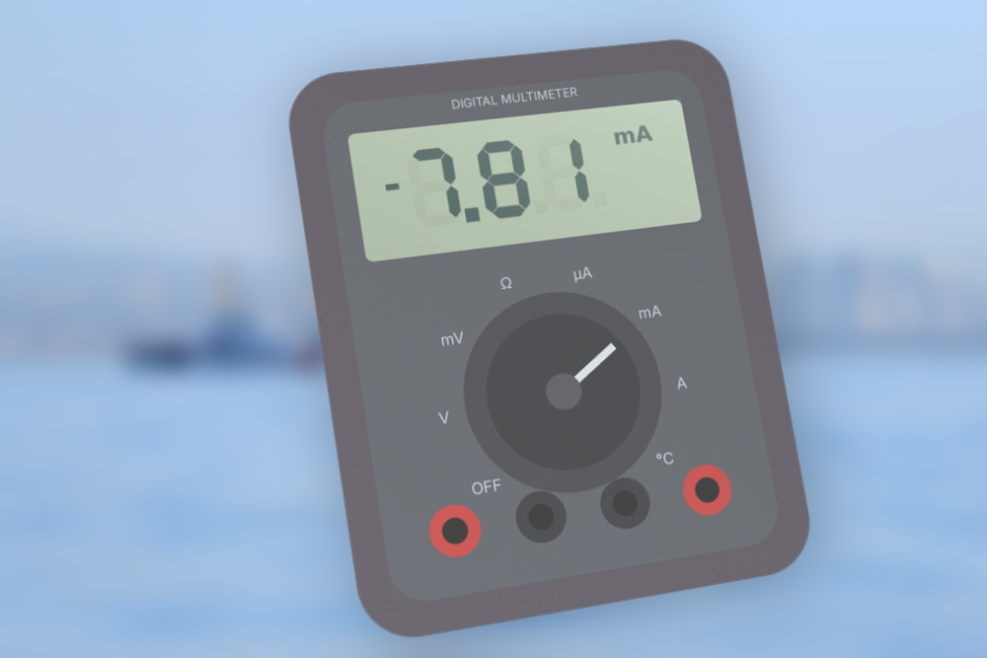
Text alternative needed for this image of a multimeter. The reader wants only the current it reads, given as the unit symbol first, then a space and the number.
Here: mA -7.81
